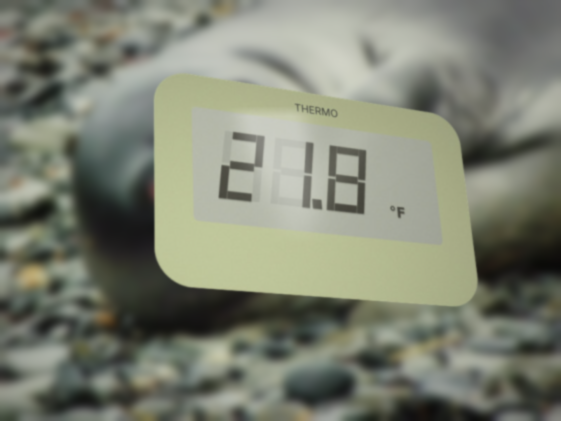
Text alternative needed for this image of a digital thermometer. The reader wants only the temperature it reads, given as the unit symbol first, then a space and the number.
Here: °F 21.8
